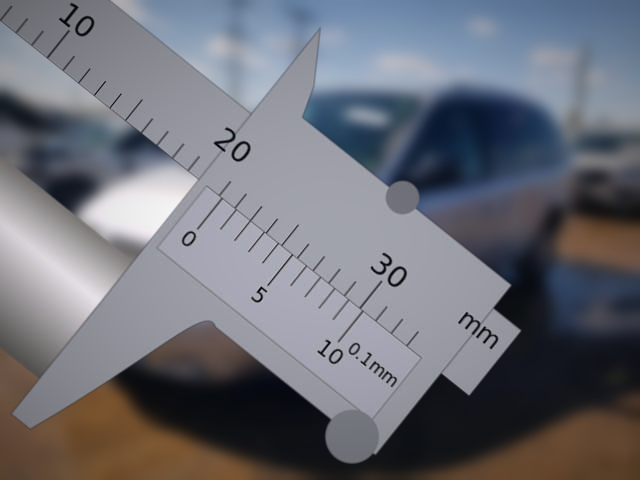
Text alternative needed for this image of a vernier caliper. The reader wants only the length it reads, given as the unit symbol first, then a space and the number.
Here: mm 21.2
